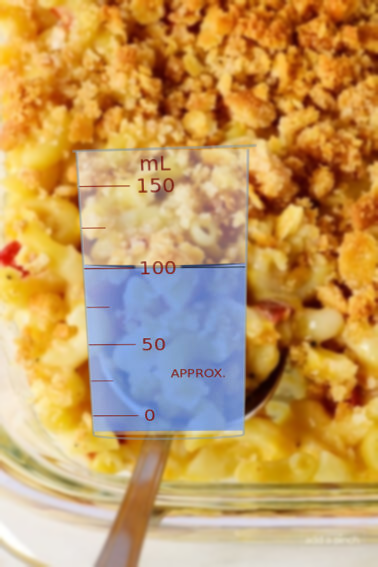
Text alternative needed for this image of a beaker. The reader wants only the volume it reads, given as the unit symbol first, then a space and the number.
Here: mL 100
